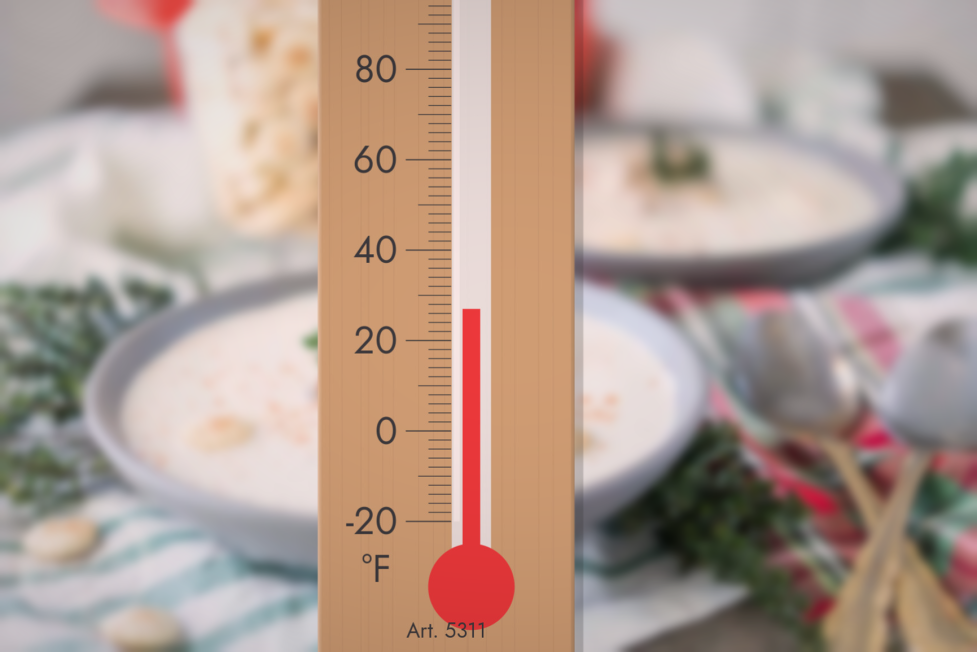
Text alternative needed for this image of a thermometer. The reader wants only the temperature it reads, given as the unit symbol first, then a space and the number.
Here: °F 27
